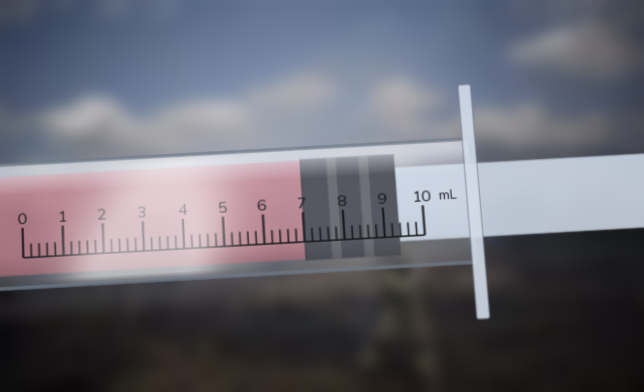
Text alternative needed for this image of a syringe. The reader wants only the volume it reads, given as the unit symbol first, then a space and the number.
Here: mL 7
